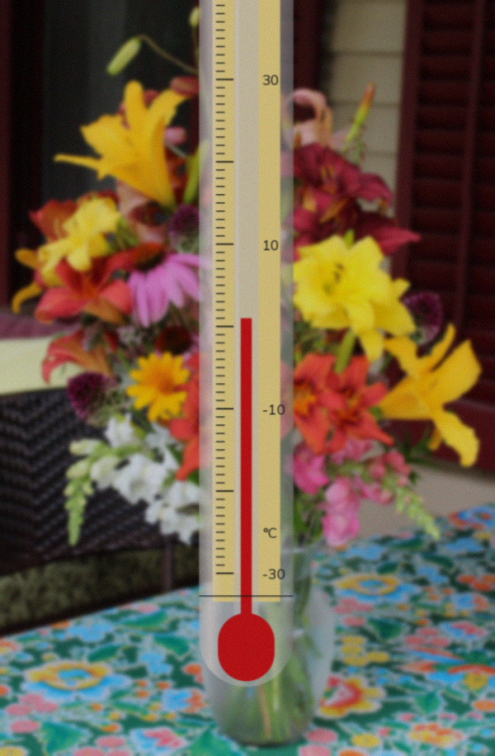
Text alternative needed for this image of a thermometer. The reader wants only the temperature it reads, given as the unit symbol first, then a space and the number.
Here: °C 1
